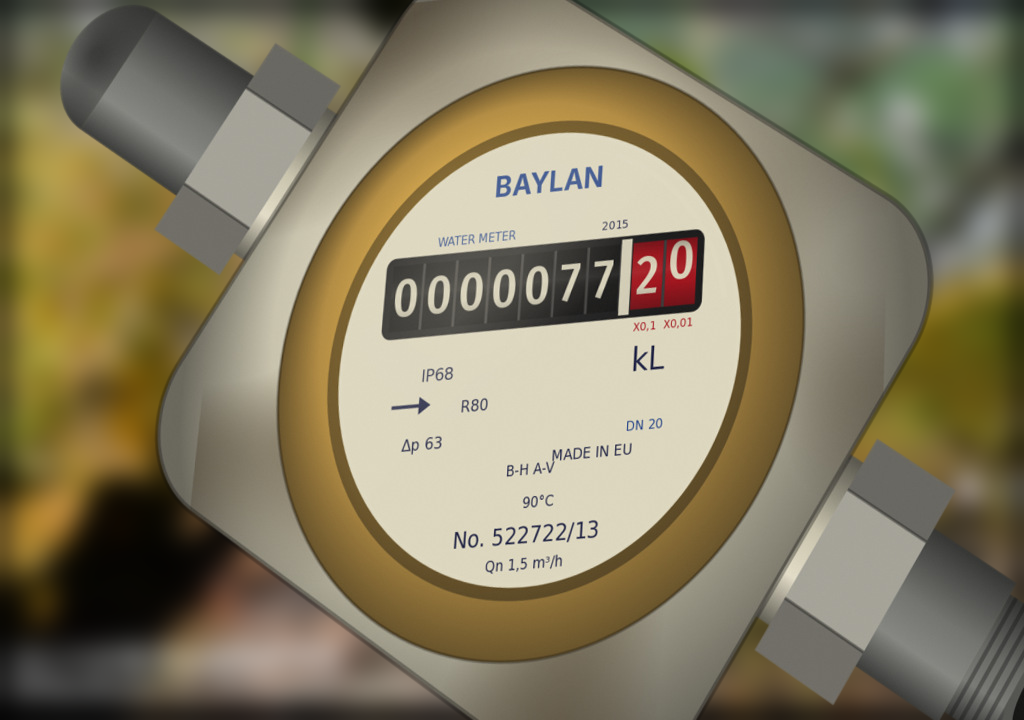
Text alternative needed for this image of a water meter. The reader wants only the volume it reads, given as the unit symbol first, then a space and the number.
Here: kL 77.20
